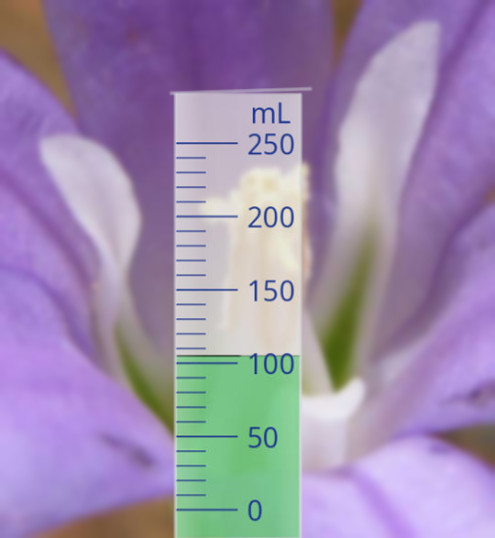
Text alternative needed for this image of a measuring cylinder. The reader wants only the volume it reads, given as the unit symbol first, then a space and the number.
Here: mL 105
